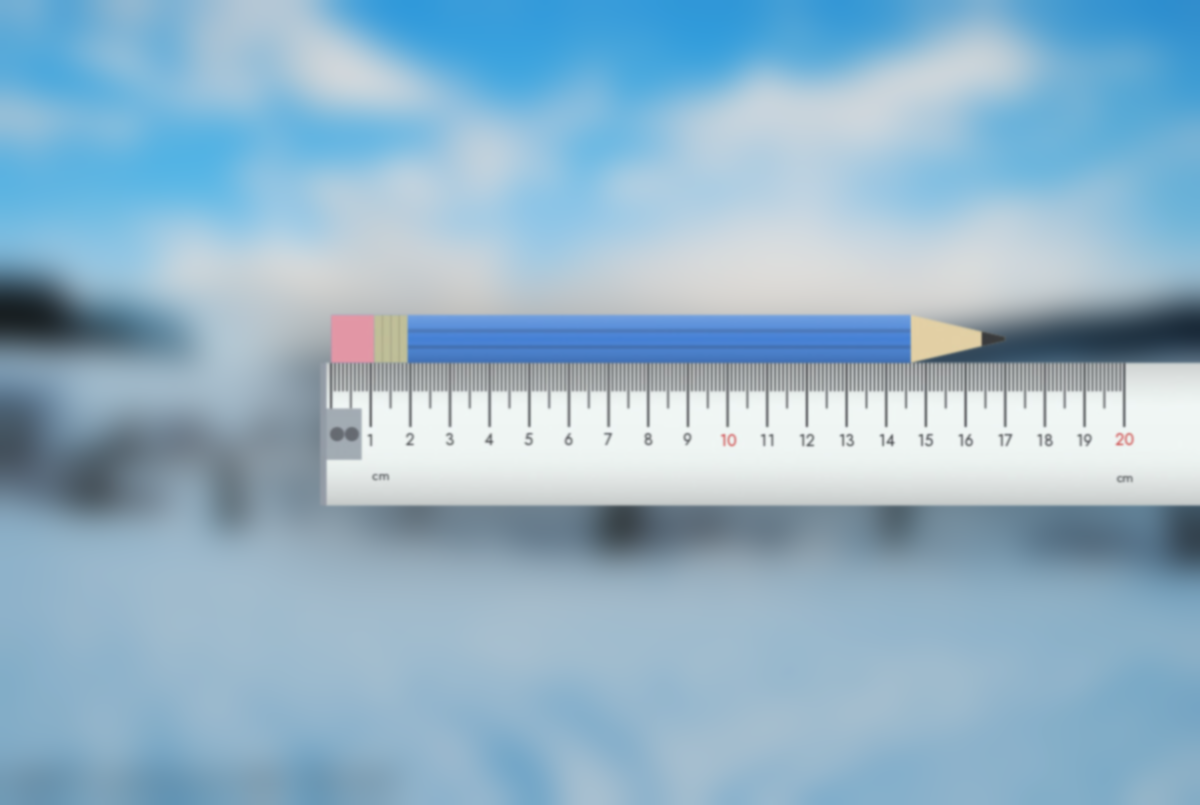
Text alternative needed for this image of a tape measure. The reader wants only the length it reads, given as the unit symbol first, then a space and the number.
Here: cm 17
